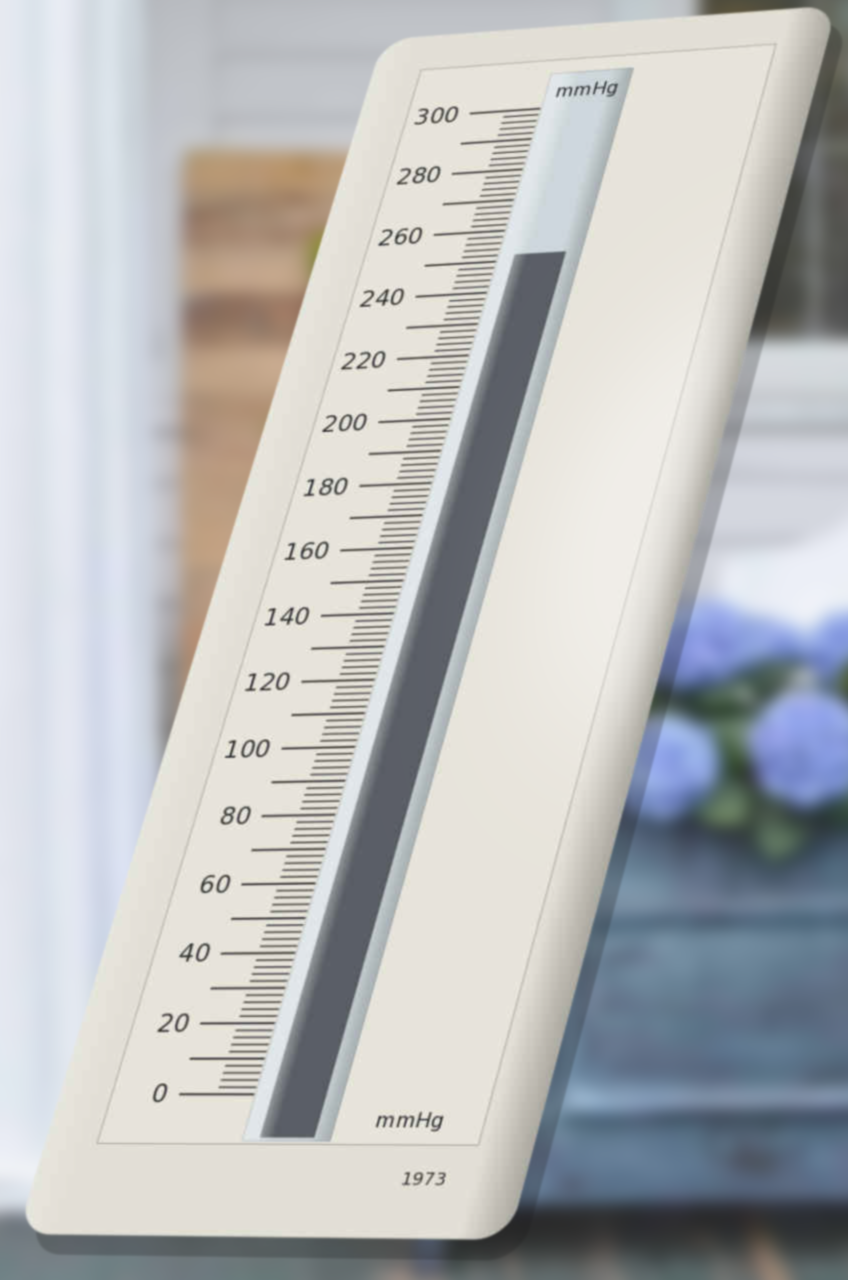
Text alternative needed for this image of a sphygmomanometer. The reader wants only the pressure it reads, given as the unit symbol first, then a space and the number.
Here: mmHg 252
